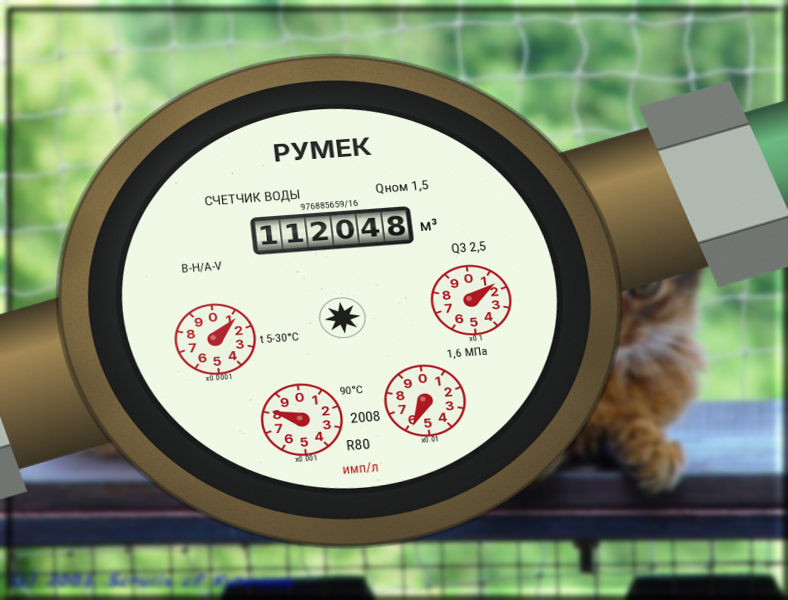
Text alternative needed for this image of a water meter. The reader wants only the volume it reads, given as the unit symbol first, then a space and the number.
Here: m³ 112048.1581
